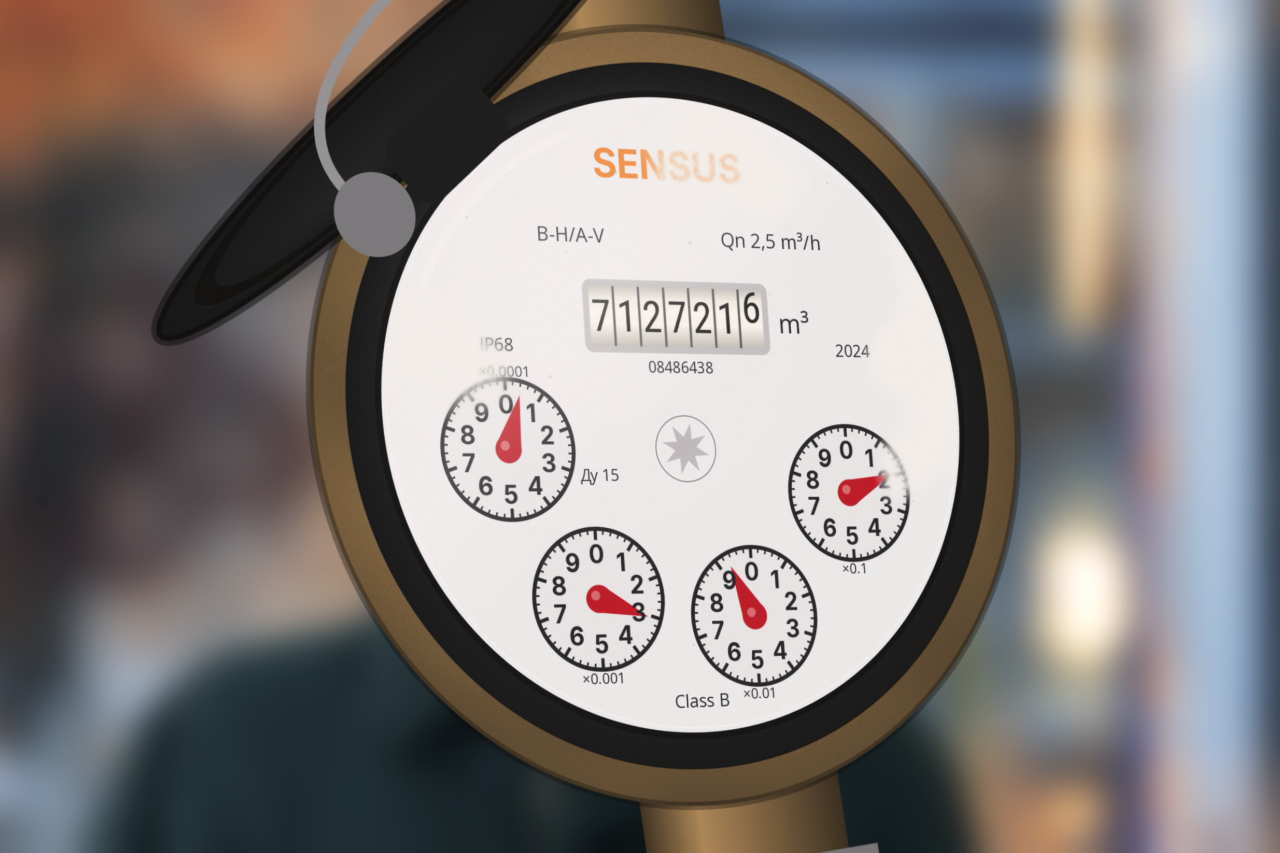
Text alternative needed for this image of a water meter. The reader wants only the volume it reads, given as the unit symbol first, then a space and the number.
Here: m³ 7127216.1930
